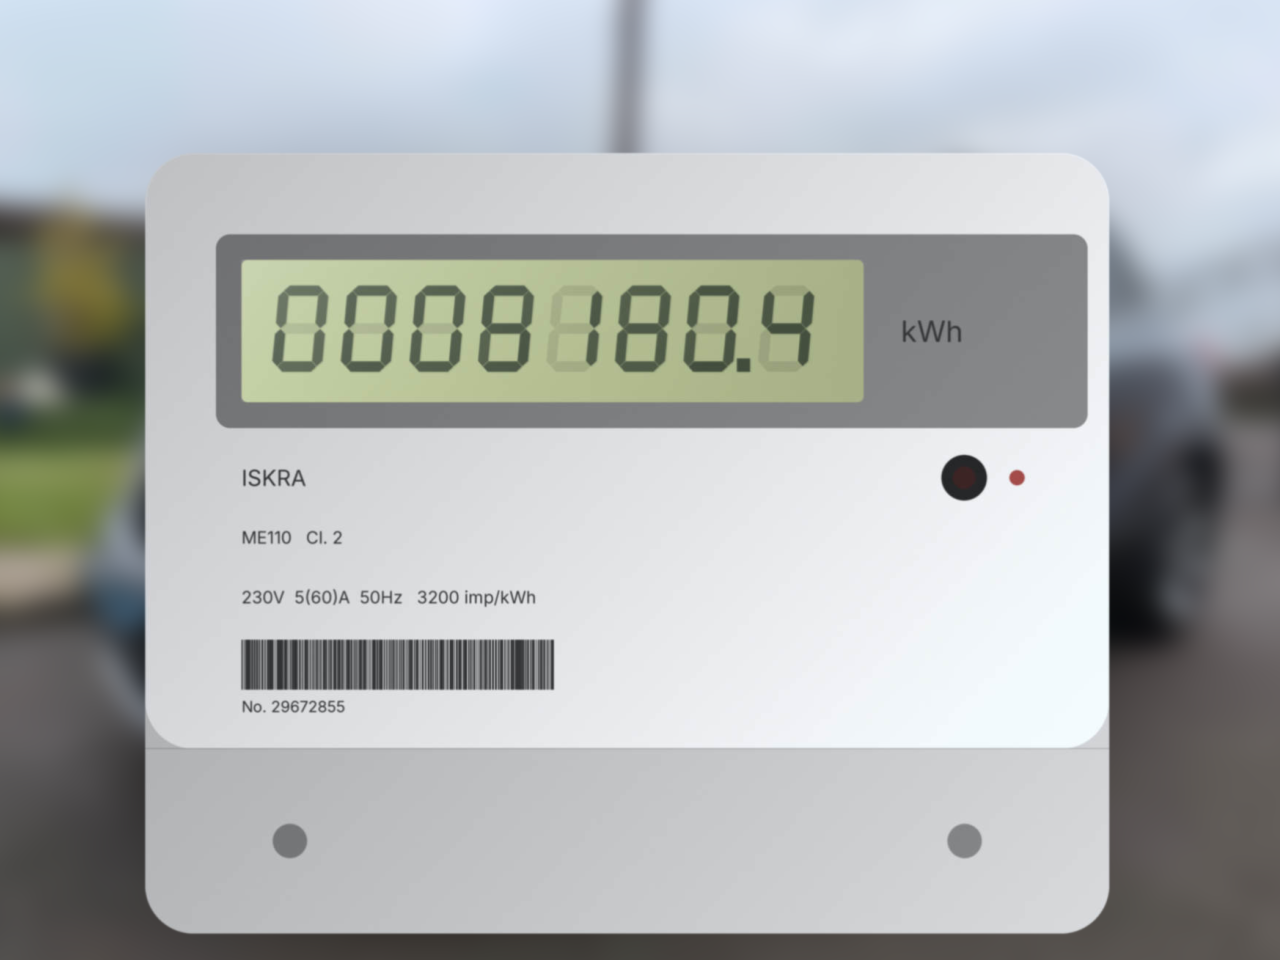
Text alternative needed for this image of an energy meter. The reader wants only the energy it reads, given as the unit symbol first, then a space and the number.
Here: kWh 8180.4
